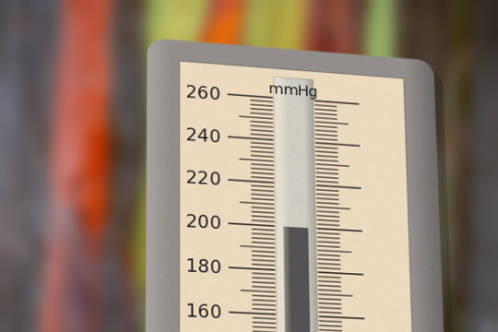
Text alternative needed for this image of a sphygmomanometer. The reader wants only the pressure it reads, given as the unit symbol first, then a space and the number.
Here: mmHg 200
